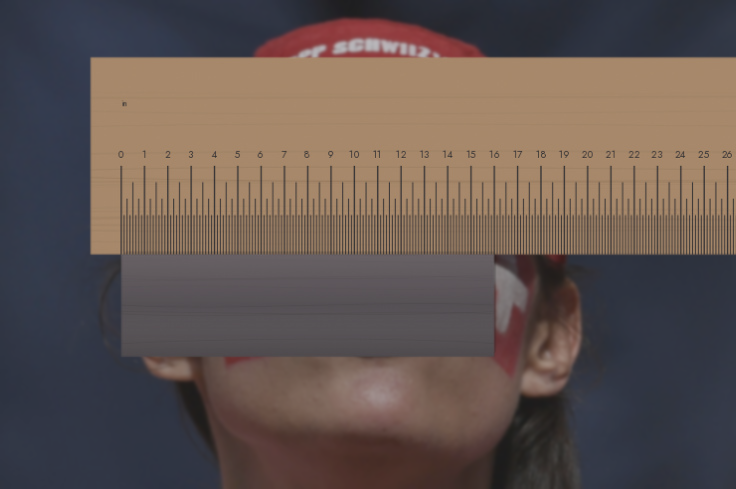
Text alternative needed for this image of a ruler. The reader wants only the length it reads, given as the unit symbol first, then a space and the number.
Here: in 16
